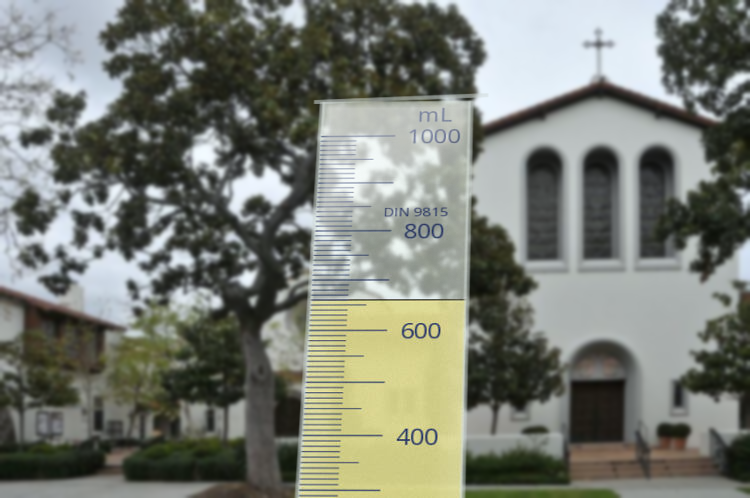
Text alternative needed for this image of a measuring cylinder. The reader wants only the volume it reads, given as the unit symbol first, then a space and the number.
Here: mL 660
